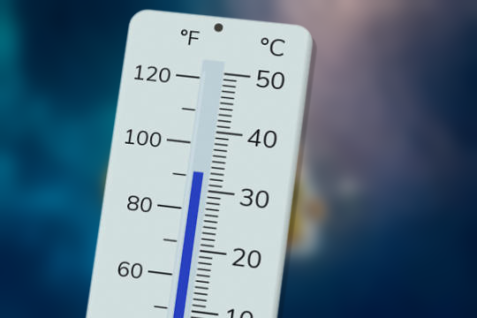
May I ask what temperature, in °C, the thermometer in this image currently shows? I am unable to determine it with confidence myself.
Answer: 33 °C
